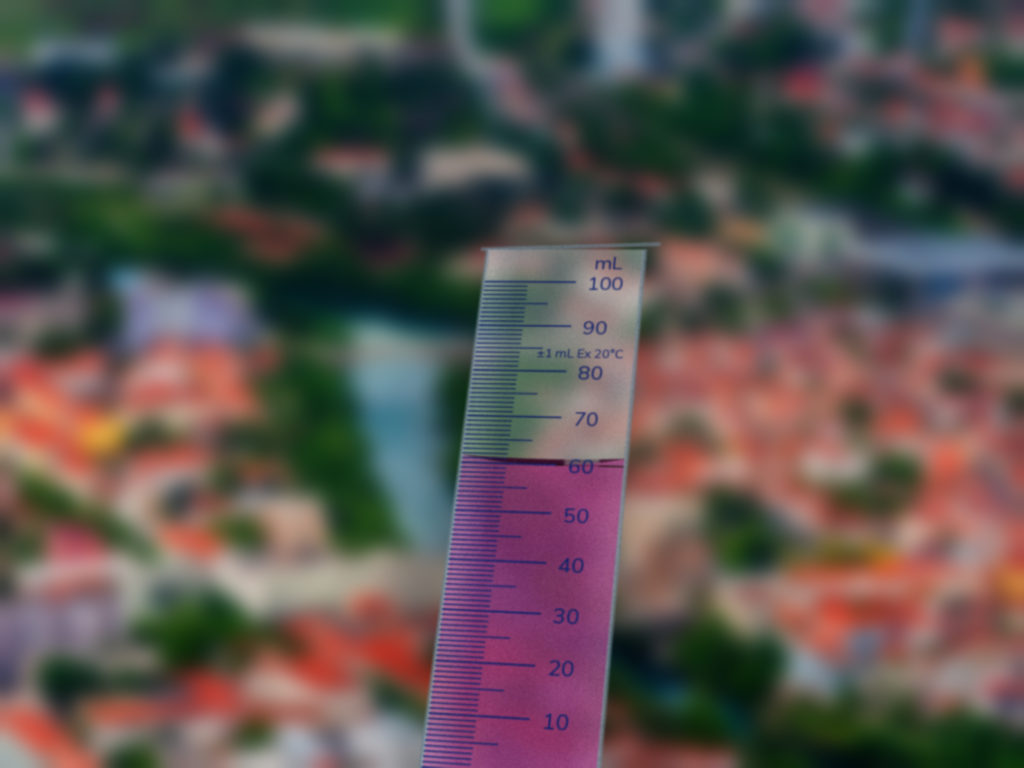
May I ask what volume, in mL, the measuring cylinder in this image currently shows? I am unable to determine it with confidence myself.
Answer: 60 mL
